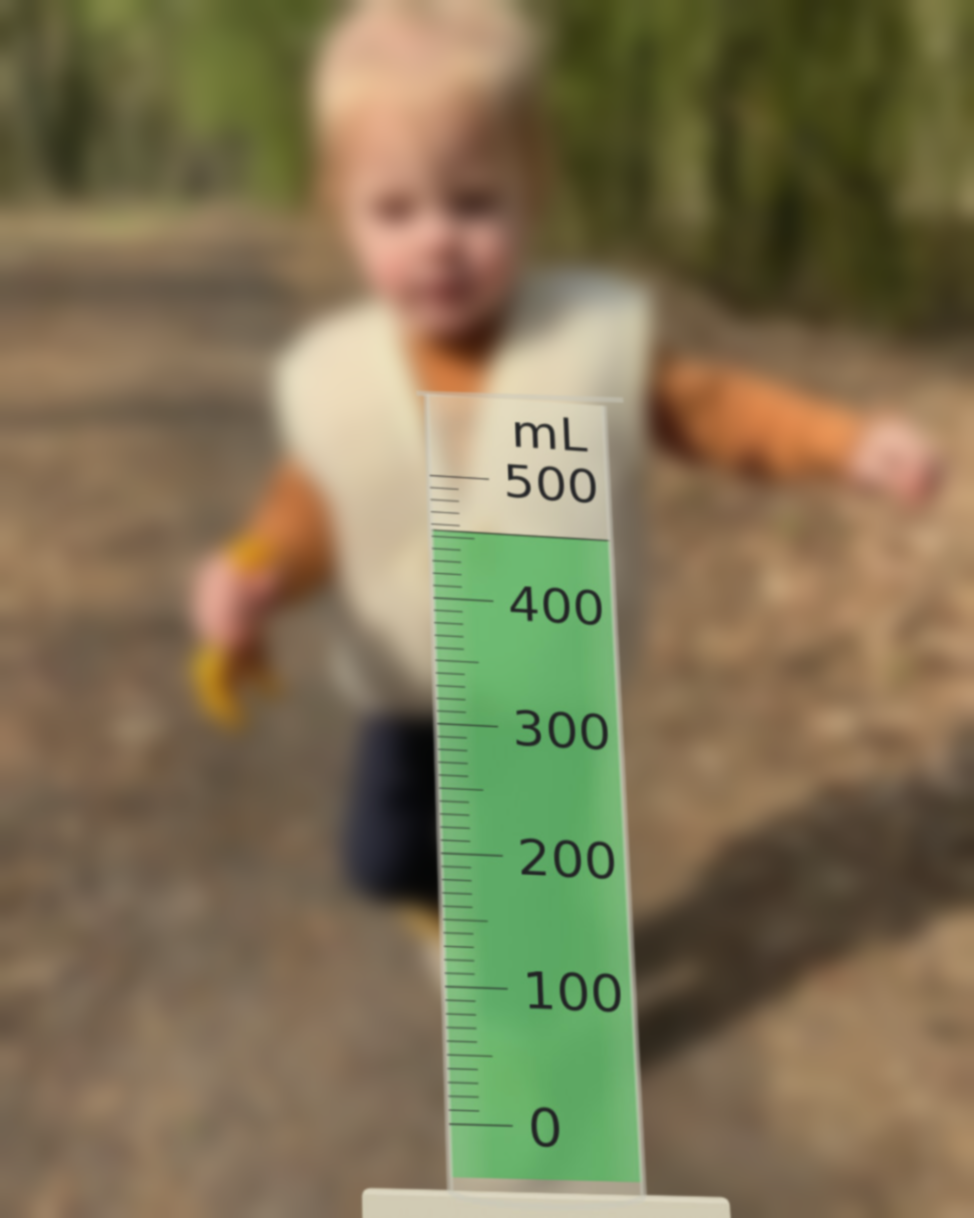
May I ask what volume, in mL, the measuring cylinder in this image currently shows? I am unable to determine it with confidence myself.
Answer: 455 mL
